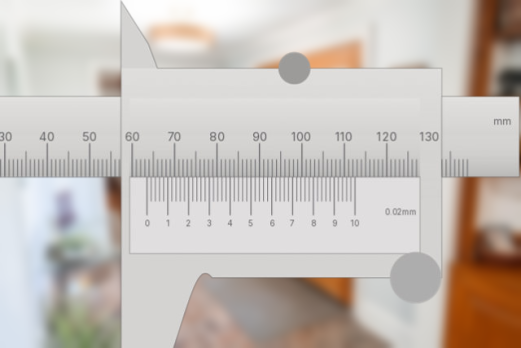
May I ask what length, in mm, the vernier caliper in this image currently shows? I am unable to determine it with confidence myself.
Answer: 63.5 mm
